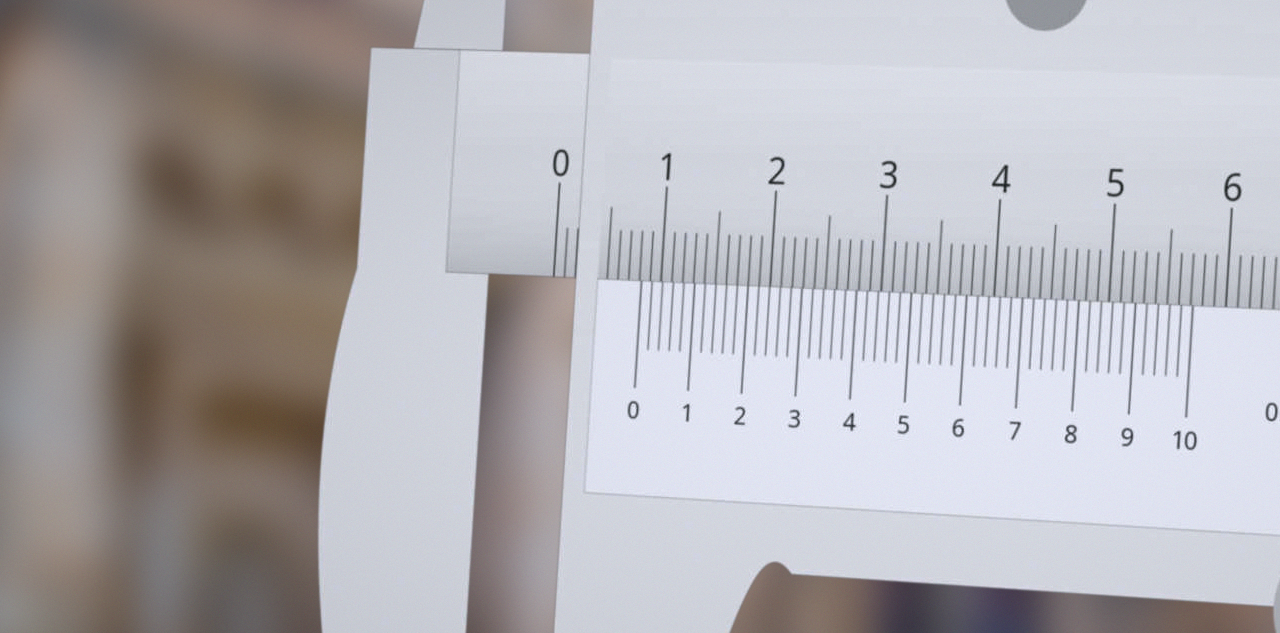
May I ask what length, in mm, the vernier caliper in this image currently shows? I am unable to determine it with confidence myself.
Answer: 8.2 mm
